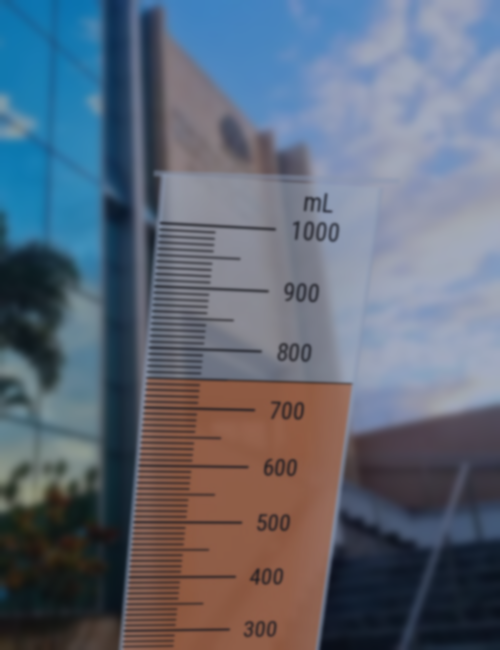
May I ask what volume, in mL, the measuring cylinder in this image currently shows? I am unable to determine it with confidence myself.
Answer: 750 mL
